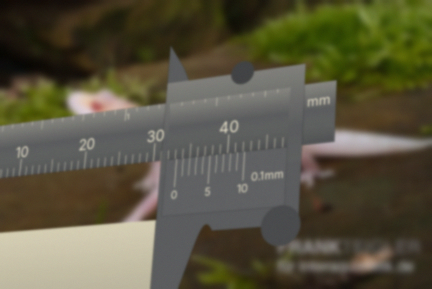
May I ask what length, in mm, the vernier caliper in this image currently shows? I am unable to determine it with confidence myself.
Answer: 33.2 mm
